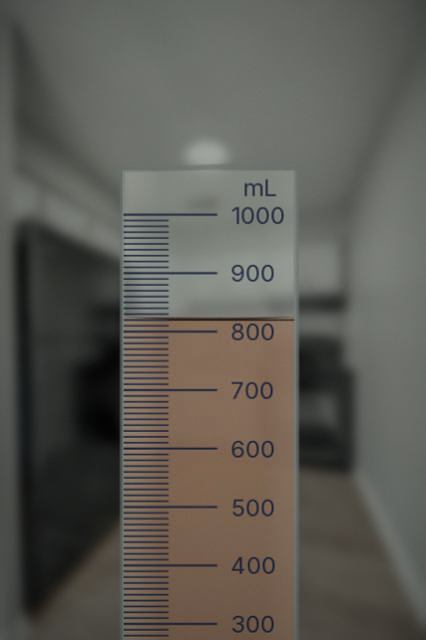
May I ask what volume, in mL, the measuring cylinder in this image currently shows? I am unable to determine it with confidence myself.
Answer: 820 mL
